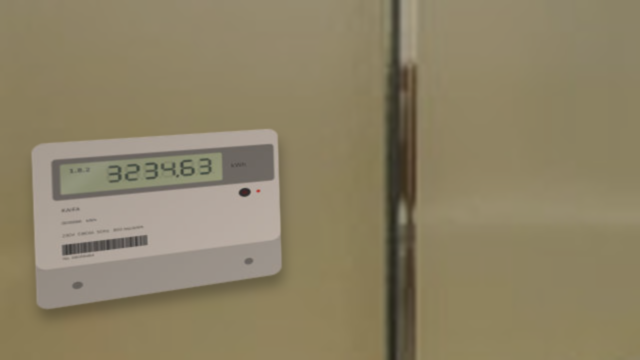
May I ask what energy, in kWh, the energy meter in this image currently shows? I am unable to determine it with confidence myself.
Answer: 3234.63 kWh
